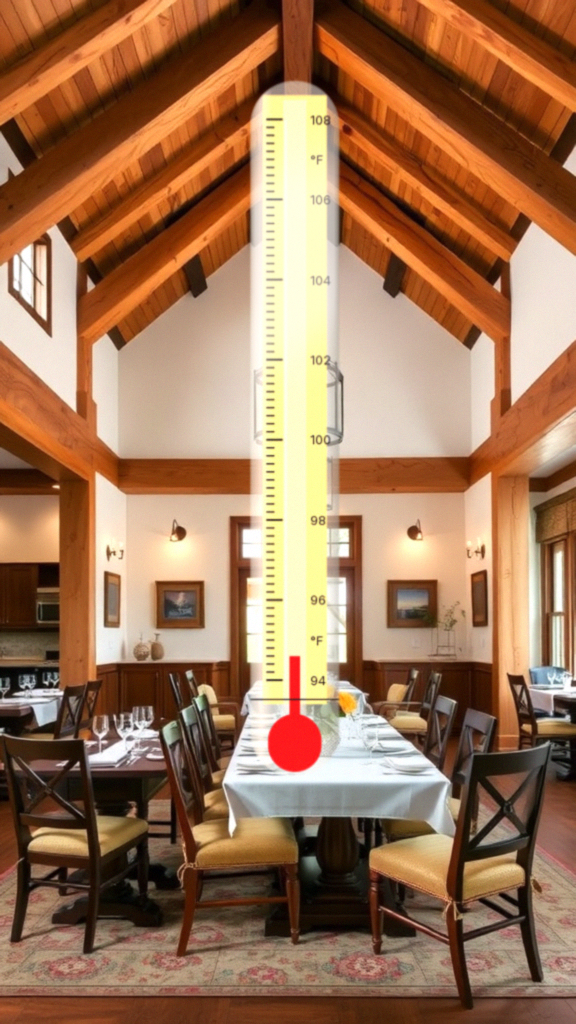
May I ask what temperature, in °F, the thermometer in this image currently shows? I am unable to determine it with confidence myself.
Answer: 94.6 °F
